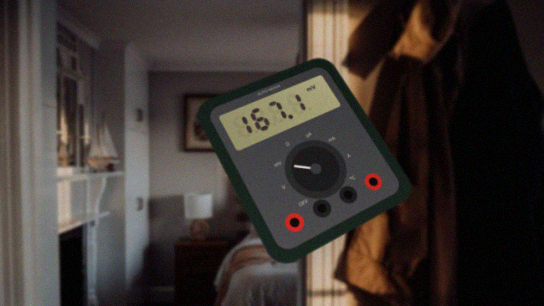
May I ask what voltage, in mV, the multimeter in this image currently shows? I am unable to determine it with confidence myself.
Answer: 167.1 mV
